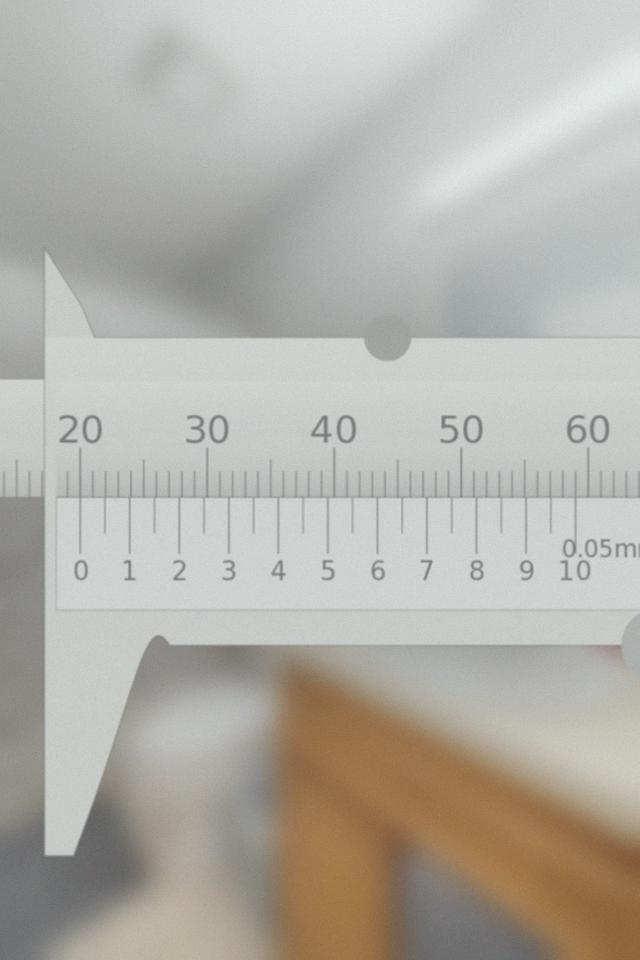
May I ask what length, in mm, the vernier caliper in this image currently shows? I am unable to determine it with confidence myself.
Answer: 20.0 mm
